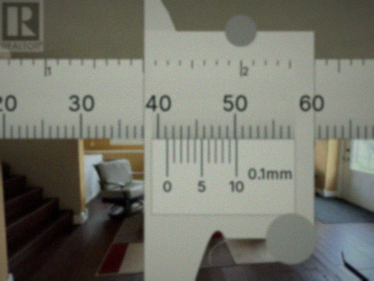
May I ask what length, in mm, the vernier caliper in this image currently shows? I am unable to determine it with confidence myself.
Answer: 41.2 mm
